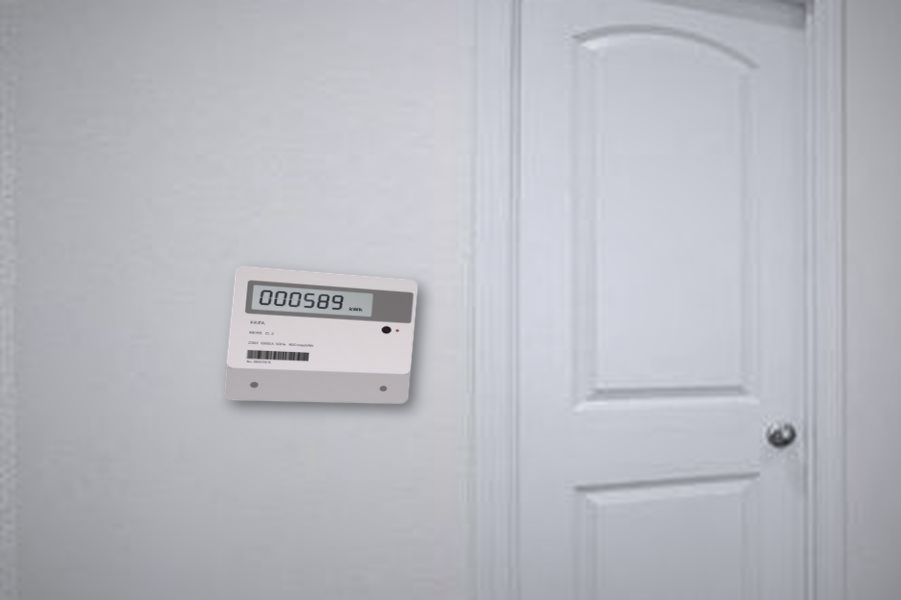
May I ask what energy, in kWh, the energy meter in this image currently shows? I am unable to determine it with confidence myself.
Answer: 589 kWh
